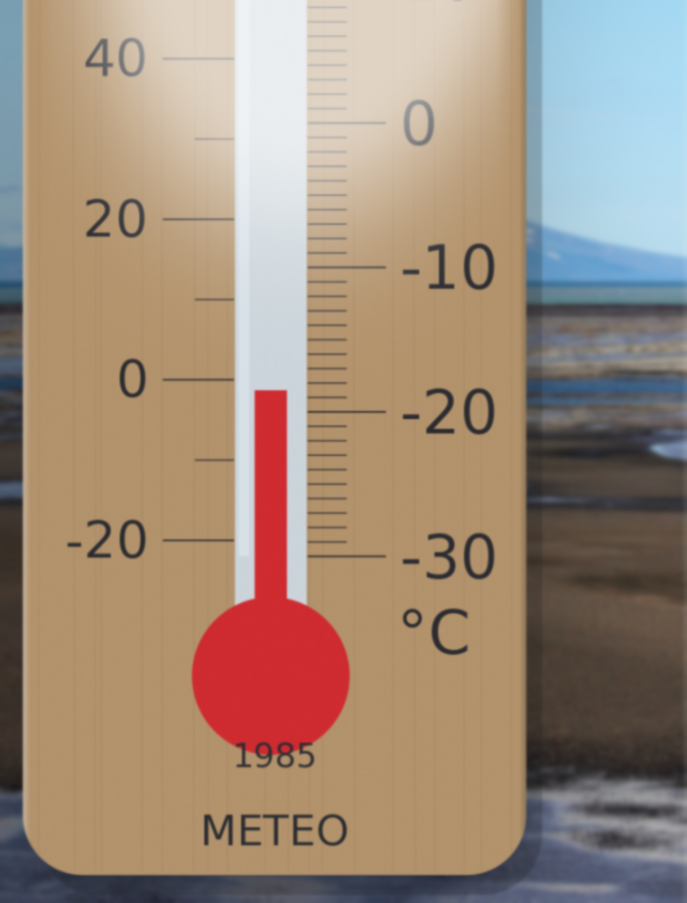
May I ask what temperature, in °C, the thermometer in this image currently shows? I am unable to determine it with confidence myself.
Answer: -18.5 °C
